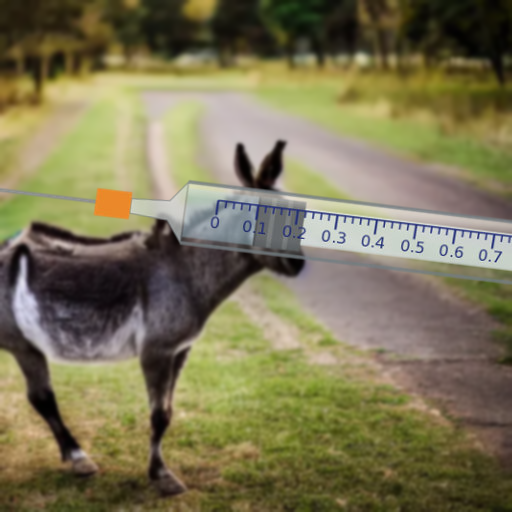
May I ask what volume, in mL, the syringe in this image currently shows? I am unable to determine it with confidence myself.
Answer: 0.1 mL
